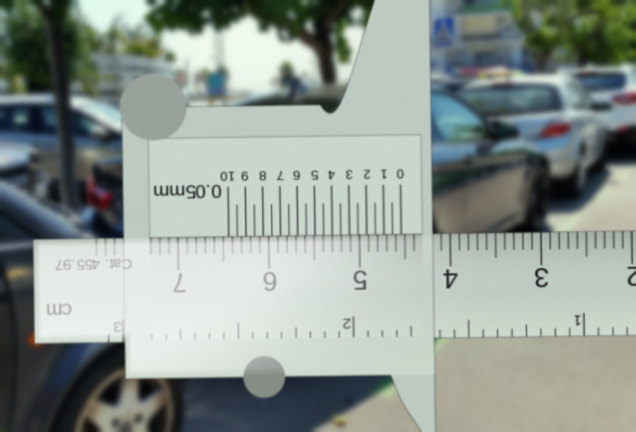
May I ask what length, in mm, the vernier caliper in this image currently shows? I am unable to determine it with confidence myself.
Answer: 45.4 mm
